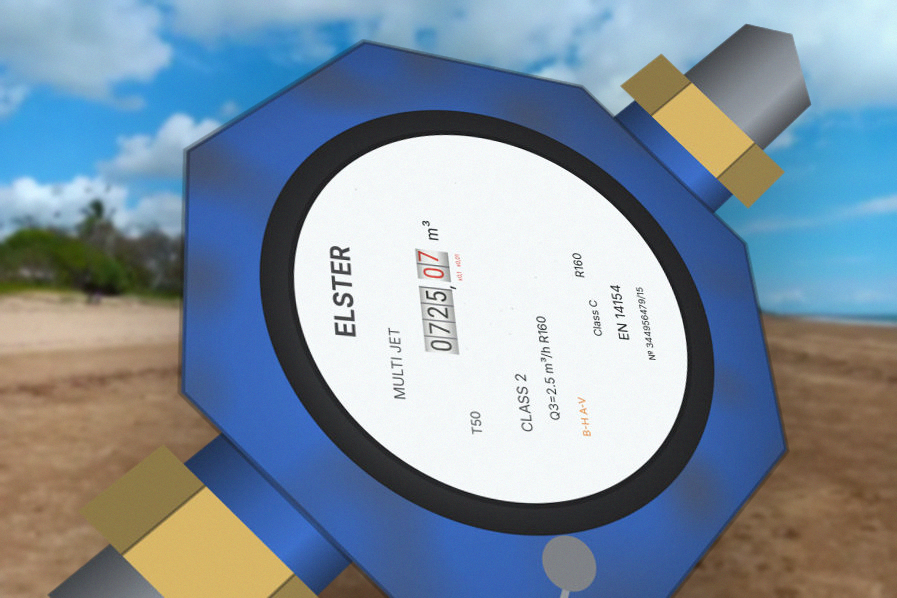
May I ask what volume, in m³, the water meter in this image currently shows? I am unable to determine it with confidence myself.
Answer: 725.07 m³
